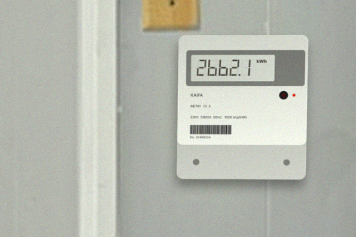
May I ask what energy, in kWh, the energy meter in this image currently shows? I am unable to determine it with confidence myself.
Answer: 2662.1 kWh
